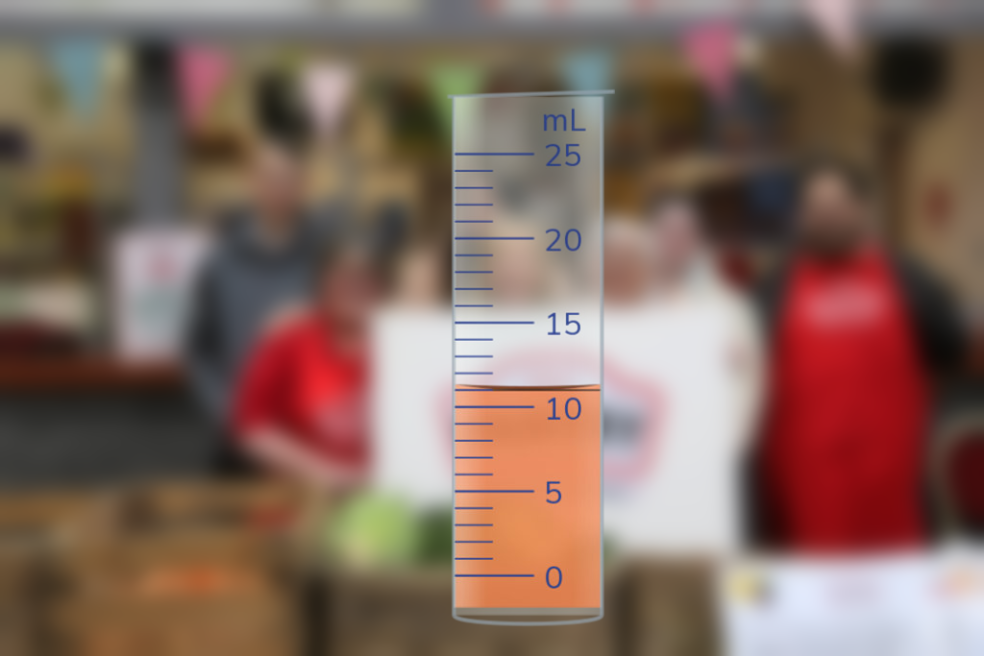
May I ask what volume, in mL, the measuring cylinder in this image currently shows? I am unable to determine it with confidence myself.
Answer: 11 mL
